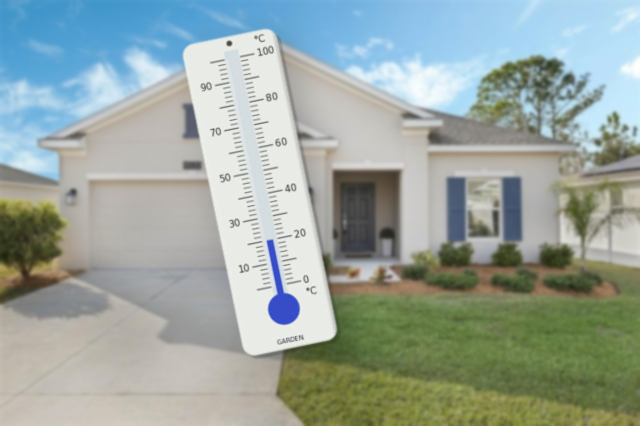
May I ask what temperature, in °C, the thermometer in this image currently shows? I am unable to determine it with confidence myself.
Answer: 20 °C
